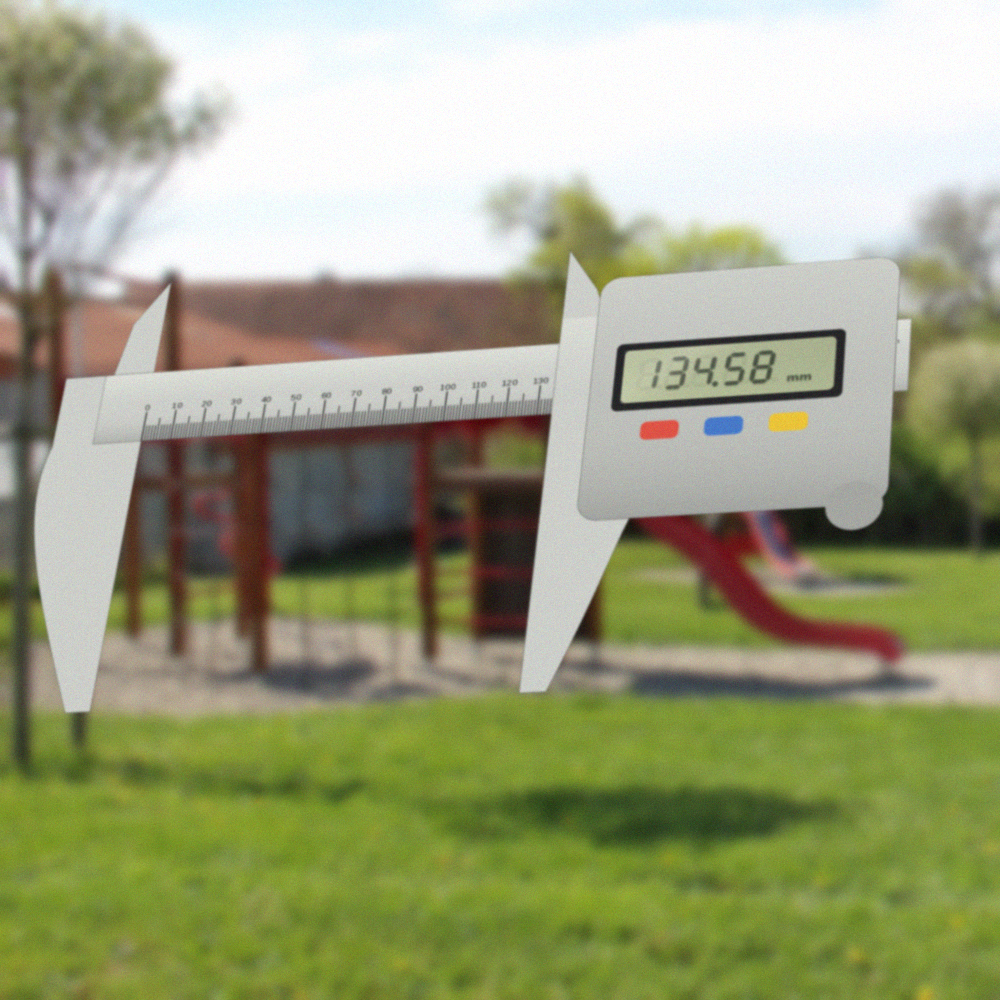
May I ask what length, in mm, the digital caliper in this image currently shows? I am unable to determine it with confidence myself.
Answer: 134.58 mm
